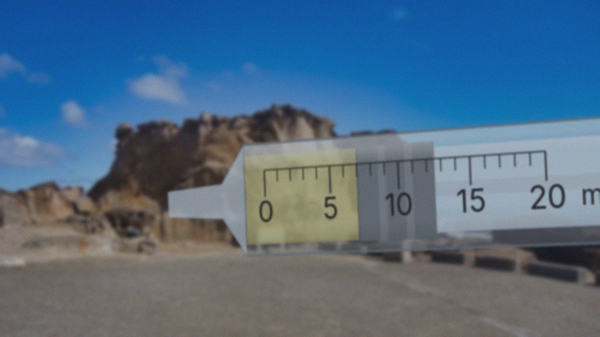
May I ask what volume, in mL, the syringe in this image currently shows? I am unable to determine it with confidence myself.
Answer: 7 mL
